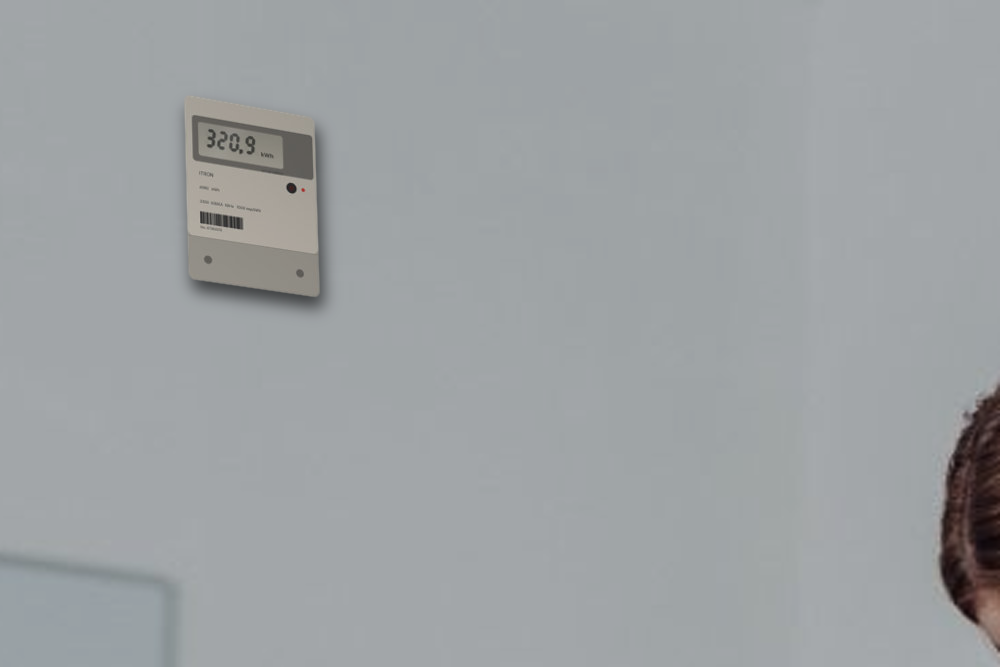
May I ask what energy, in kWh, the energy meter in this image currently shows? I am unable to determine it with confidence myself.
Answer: 320.9 kWh
